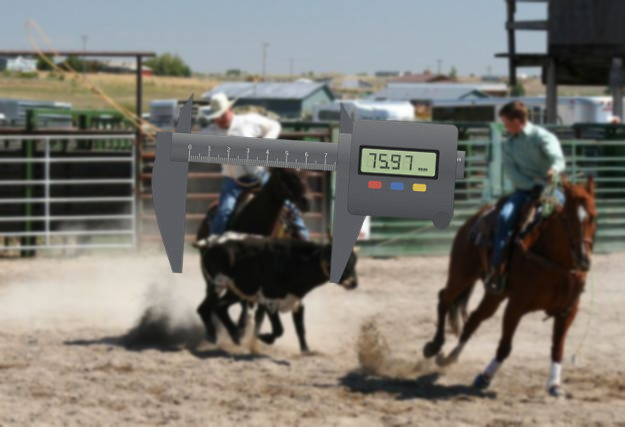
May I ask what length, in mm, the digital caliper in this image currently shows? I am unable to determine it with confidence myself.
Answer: 75.97 mm
